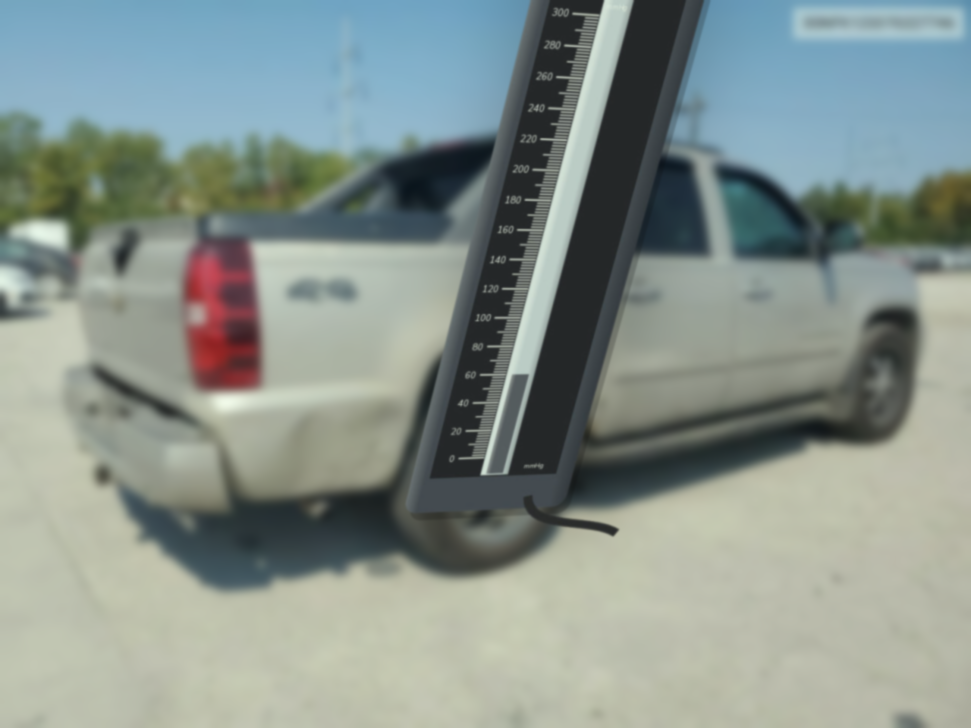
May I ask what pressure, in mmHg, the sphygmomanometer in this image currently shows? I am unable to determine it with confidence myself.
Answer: 60 mmHg
